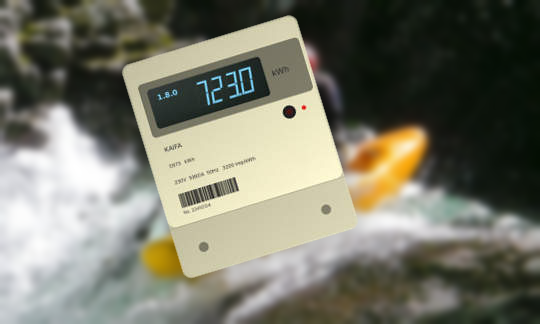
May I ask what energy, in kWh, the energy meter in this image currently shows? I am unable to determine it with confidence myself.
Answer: 723.0 kWh
